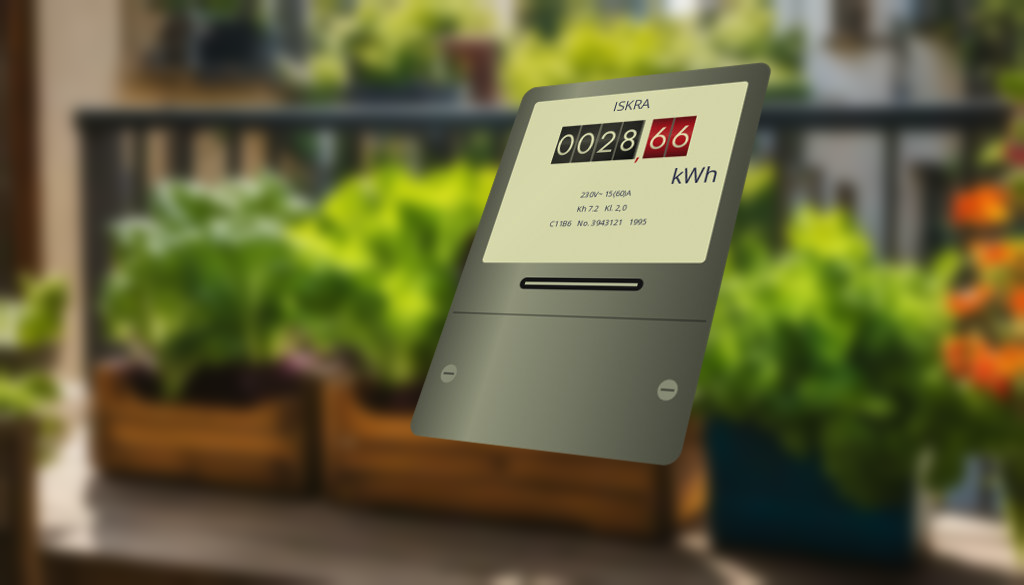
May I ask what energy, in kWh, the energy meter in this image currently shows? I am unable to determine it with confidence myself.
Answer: 28.66 kWh
